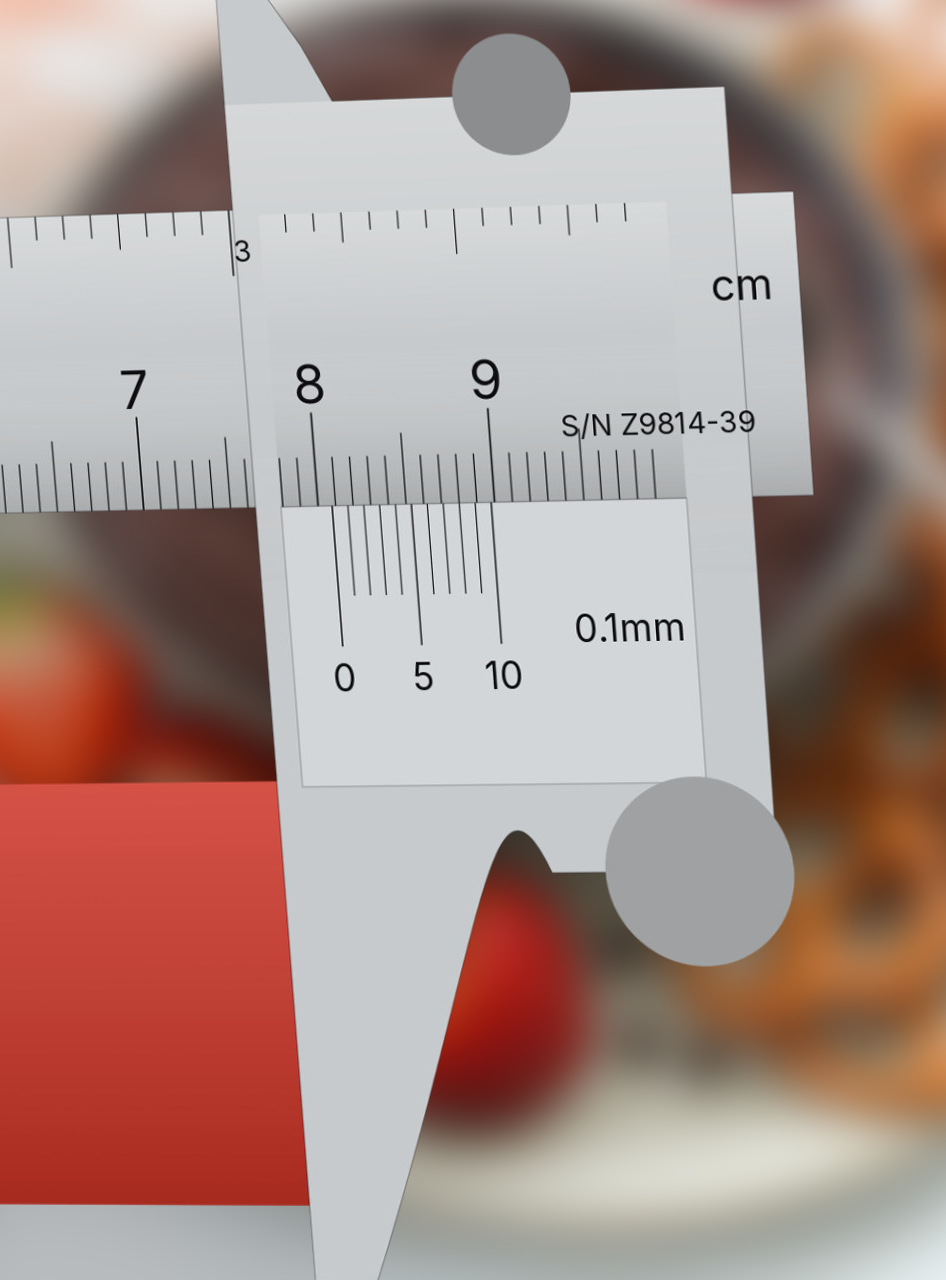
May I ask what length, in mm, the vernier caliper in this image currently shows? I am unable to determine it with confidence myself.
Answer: 80.8 mm
